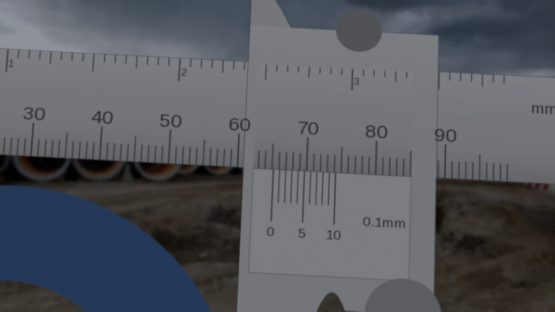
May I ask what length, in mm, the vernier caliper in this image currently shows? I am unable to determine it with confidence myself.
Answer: 65.2 mm
